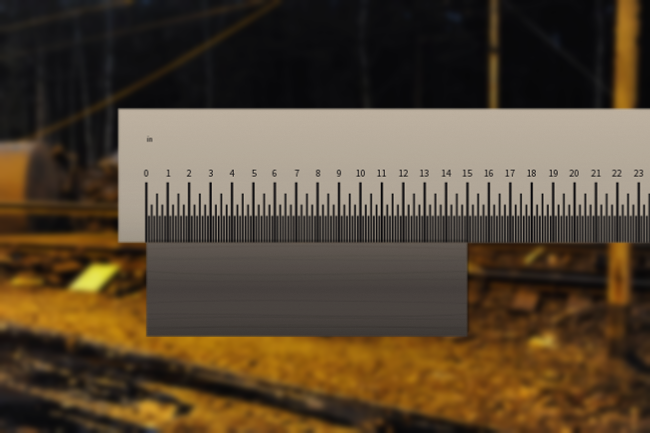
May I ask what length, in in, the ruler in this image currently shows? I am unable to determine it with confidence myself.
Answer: 15 in
